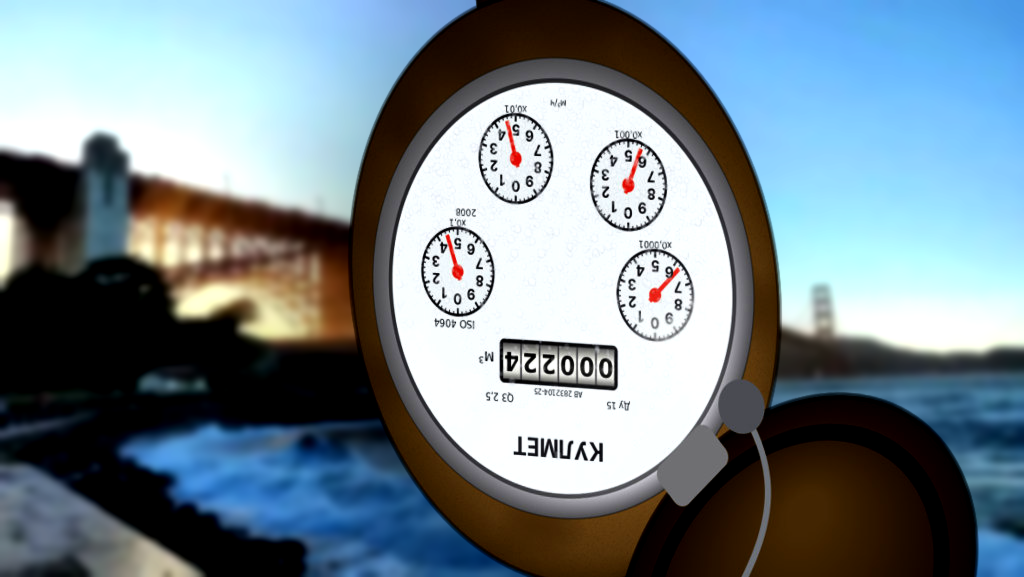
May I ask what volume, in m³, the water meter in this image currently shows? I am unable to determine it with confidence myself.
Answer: 224.4456 m³
